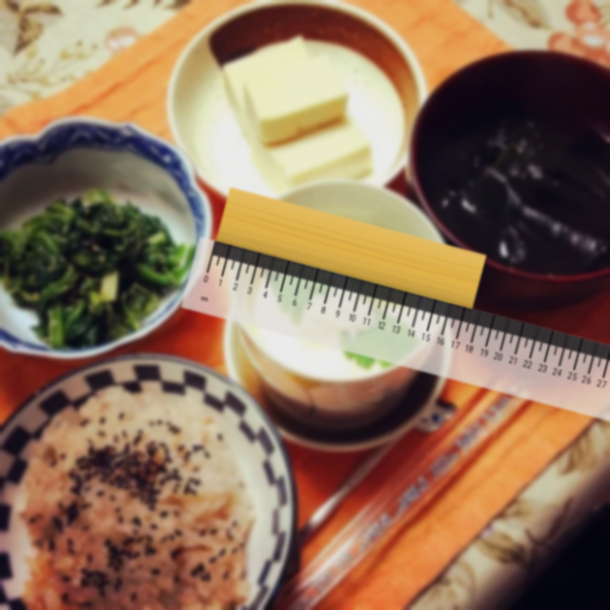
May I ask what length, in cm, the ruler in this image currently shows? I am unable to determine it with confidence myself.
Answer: 17.5 cm
